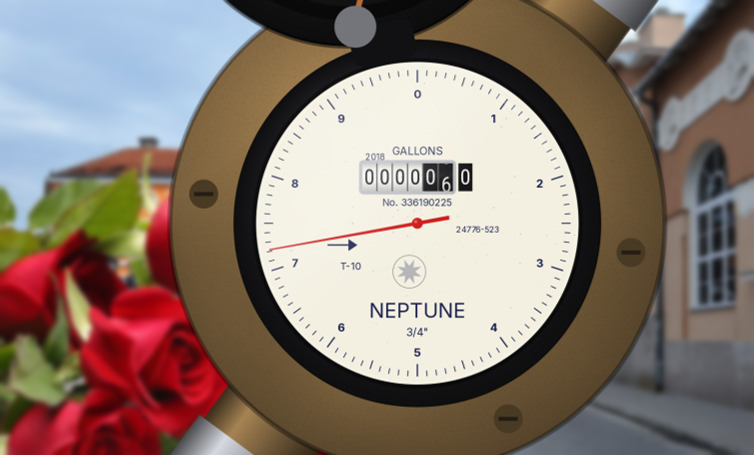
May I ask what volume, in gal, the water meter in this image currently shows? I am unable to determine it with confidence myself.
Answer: 57.2 gal
